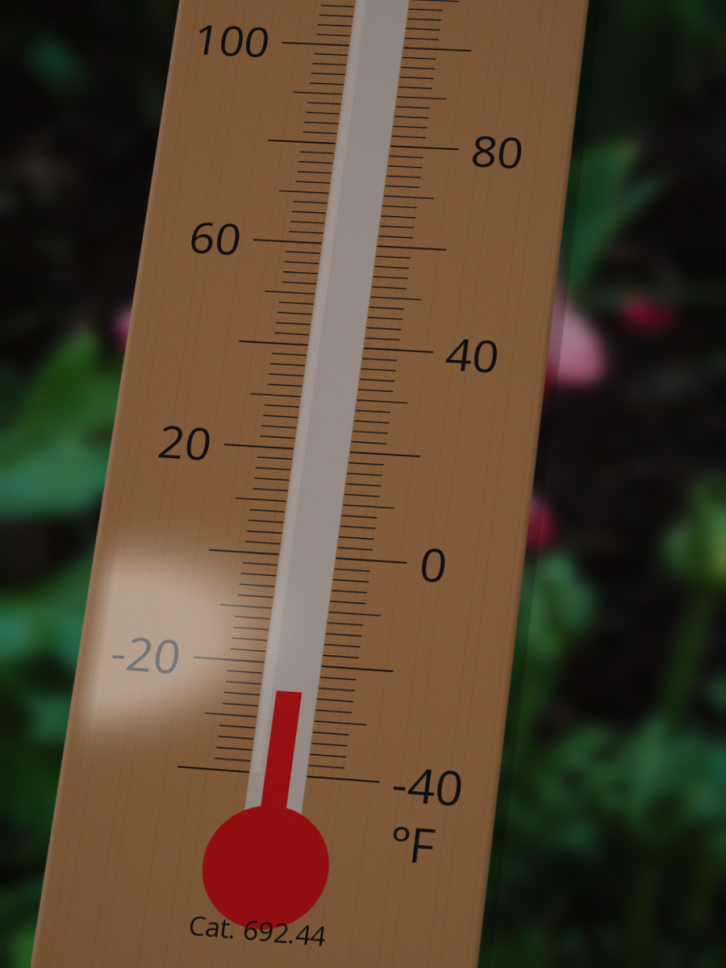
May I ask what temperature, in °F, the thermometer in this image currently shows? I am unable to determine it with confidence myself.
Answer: -25 °F
